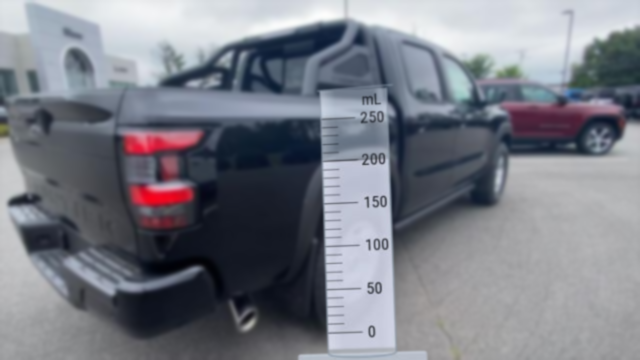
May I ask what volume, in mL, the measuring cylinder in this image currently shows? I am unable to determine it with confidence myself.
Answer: 200 mL
